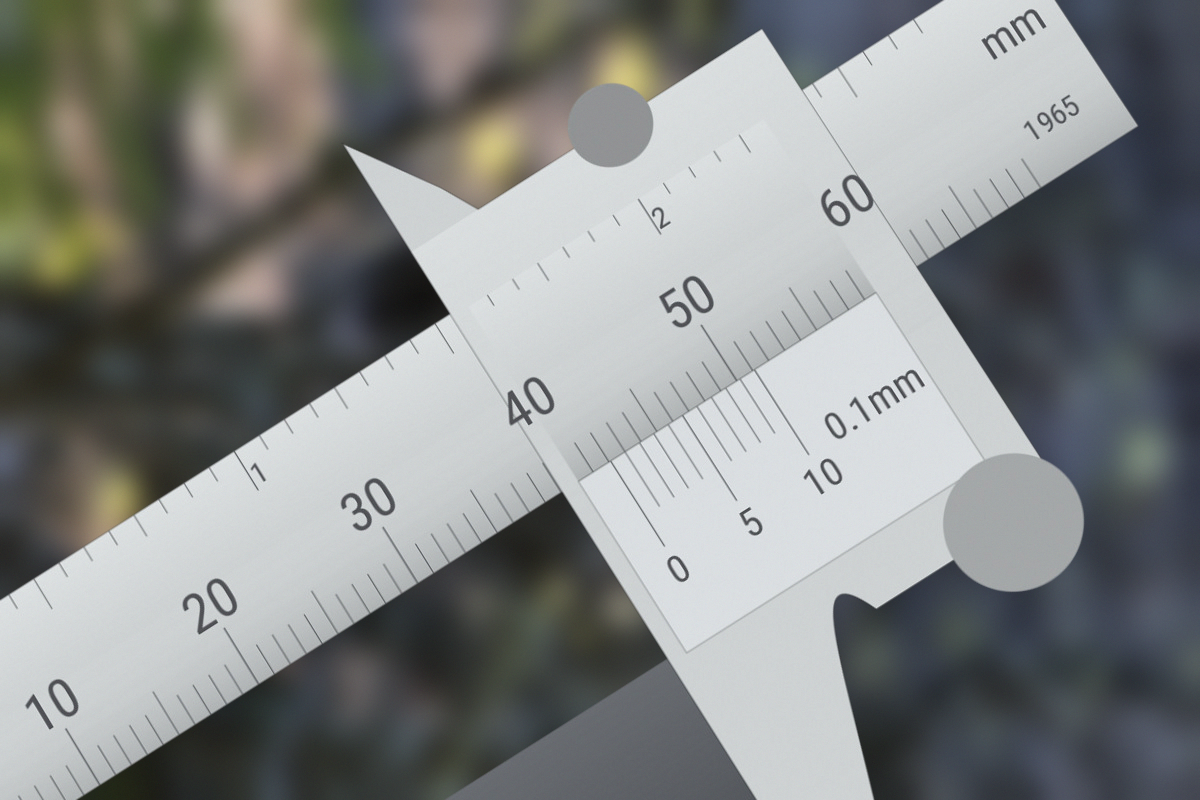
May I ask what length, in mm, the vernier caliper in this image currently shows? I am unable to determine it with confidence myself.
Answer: 42.1 mm
